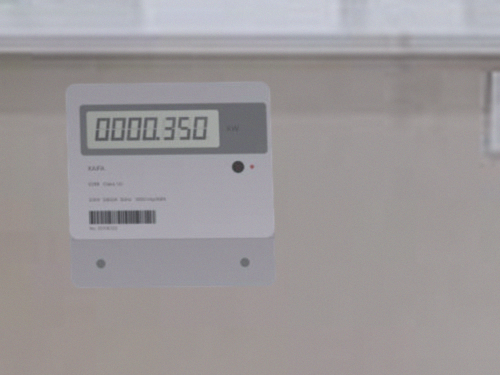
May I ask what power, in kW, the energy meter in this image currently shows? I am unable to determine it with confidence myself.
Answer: 0.350 kW
